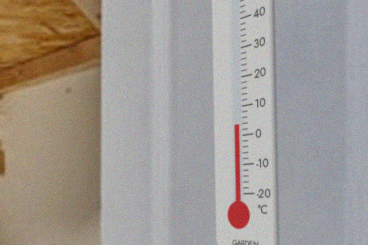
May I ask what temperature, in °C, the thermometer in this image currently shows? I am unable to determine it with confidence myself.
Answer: 4 °C
